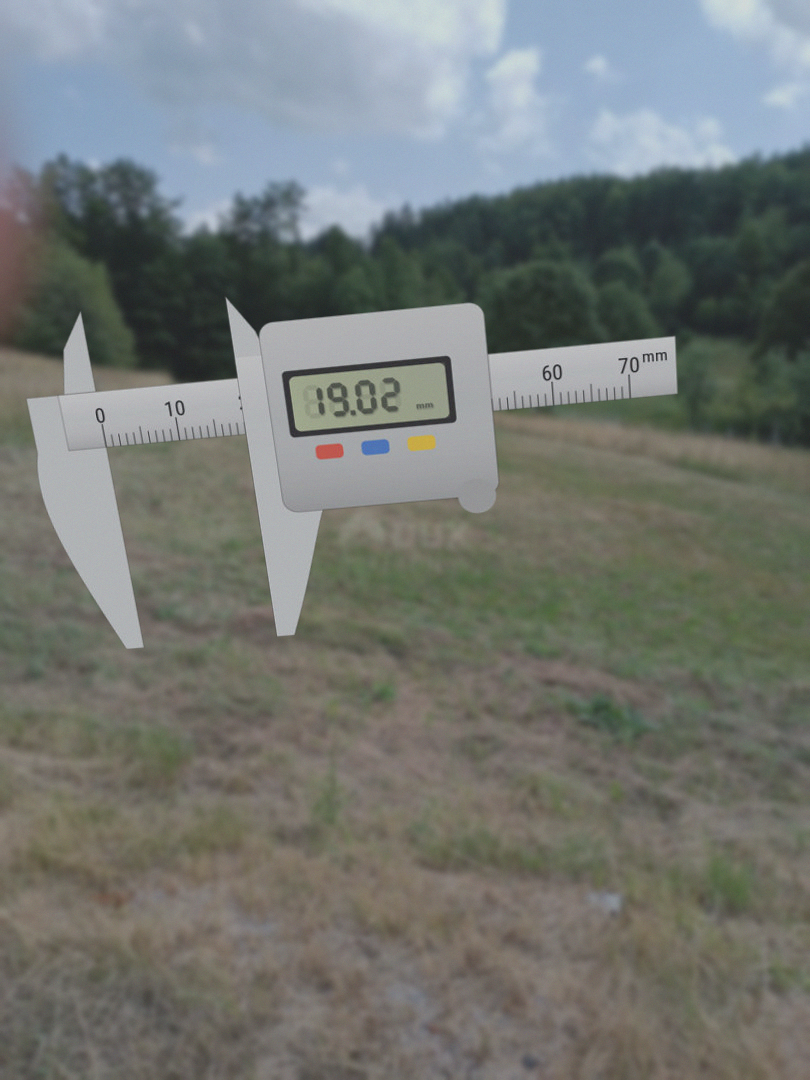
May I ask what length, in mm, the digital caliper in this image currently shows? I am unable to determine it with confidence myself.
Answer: 19.02 mm
